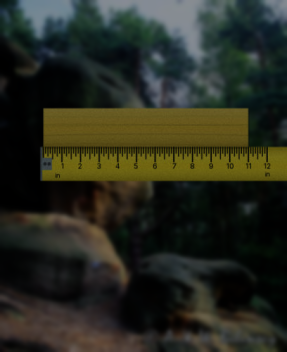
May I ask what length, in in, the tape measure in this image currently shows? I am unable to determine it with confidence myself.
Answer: 11 in
